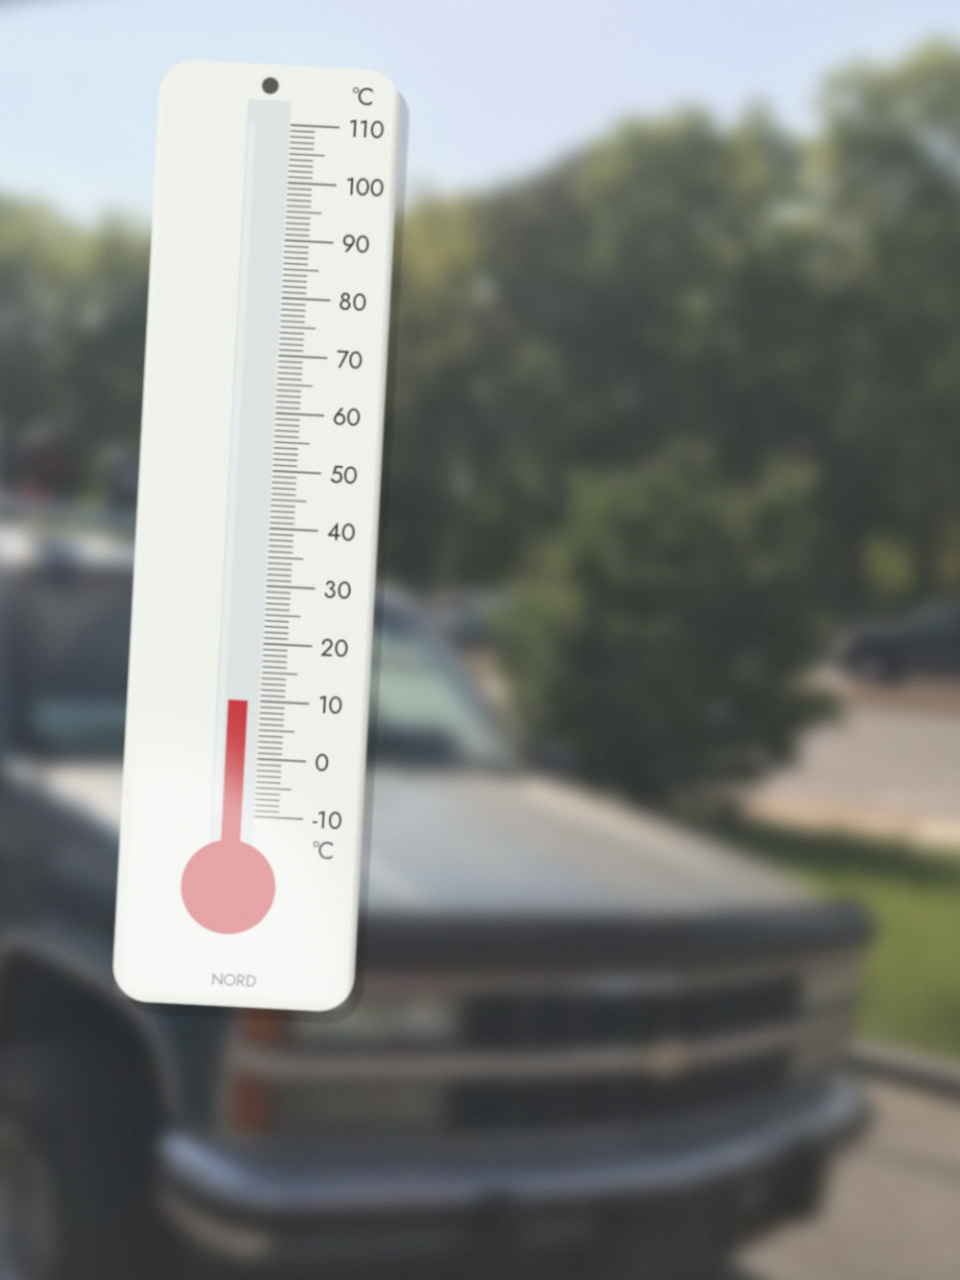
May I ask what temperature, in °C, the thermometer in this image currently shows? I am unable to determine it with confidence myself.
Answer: 10 °C
